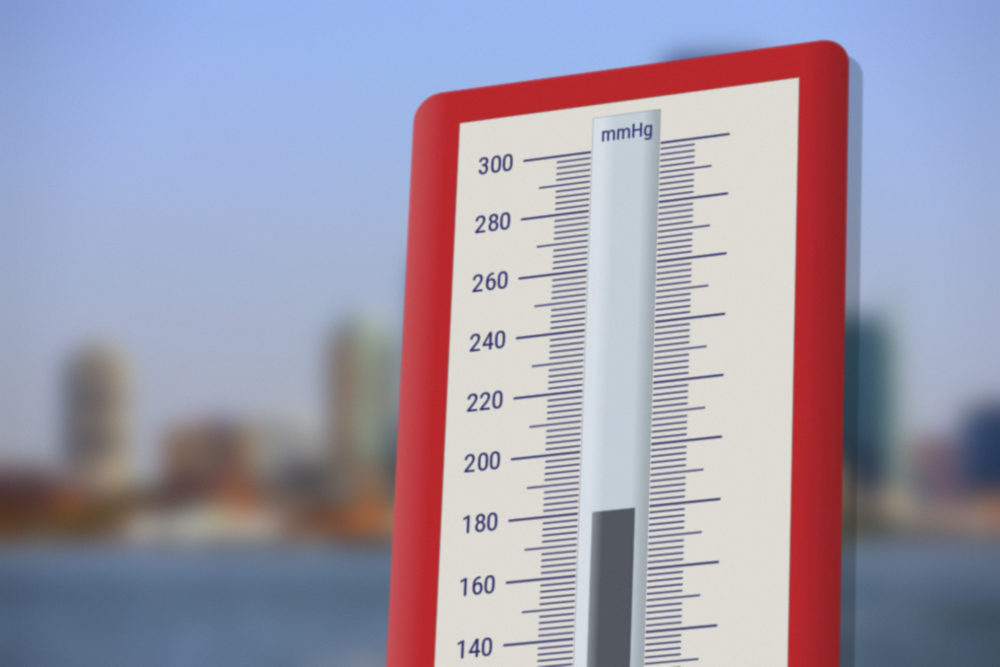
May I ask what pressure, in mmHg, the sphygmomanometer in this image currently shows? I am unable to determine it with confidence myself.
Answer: 180 mmHg
